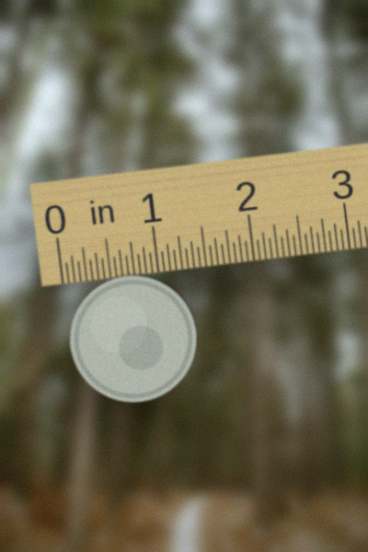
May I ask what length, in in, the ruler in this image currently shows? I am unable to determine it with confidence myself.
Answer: 1.3125 in
